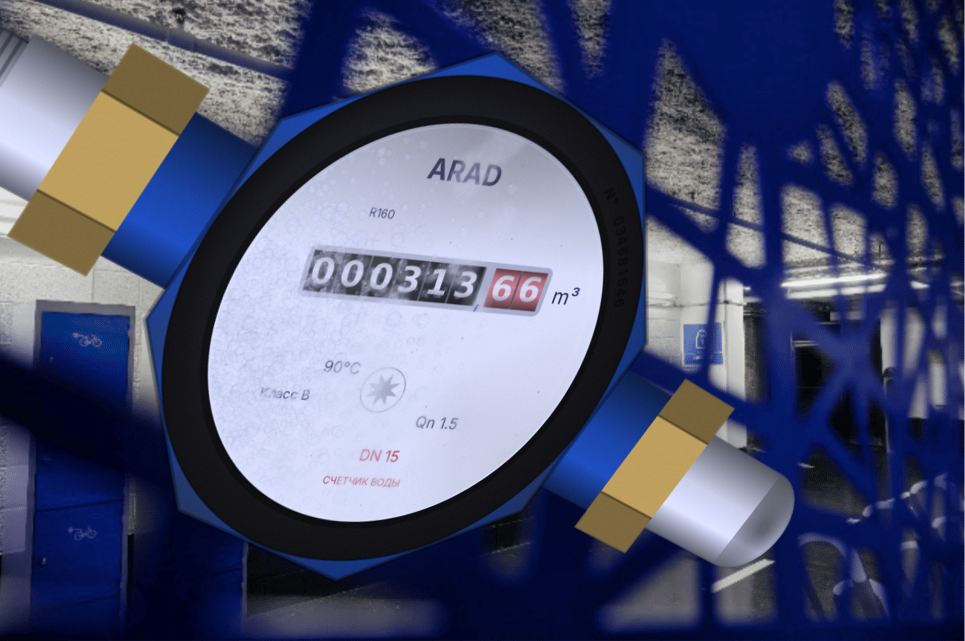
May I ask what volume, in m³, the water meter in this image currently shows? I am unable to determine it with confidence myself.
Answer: 313.66 m³
